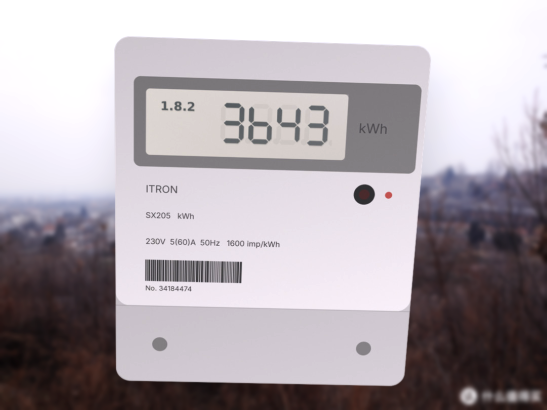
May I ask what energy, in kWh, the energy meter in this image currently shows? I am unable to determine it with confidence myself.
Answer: 3643 kWh
